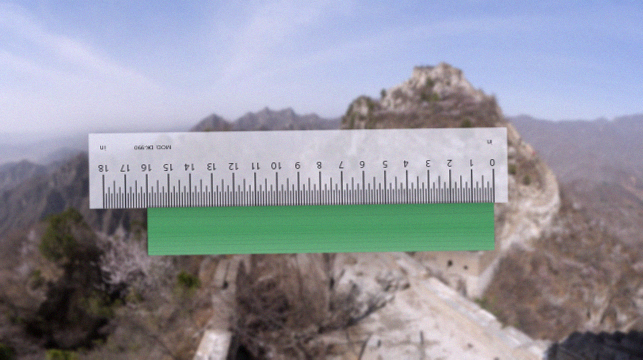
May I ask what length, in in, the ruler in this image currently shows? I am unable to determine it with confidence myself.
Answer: 16 in
